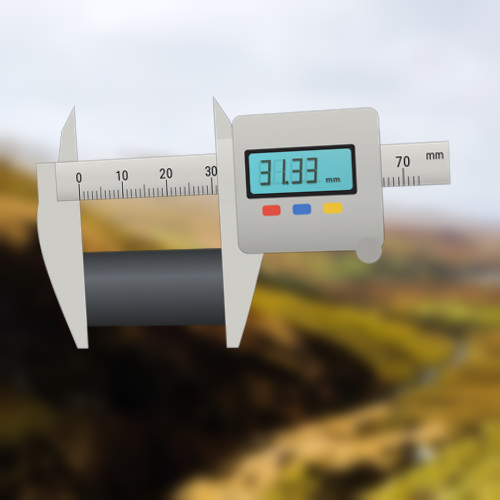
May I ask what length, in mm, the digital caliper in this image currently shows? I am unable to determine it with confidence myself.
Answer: 31.33 mm
